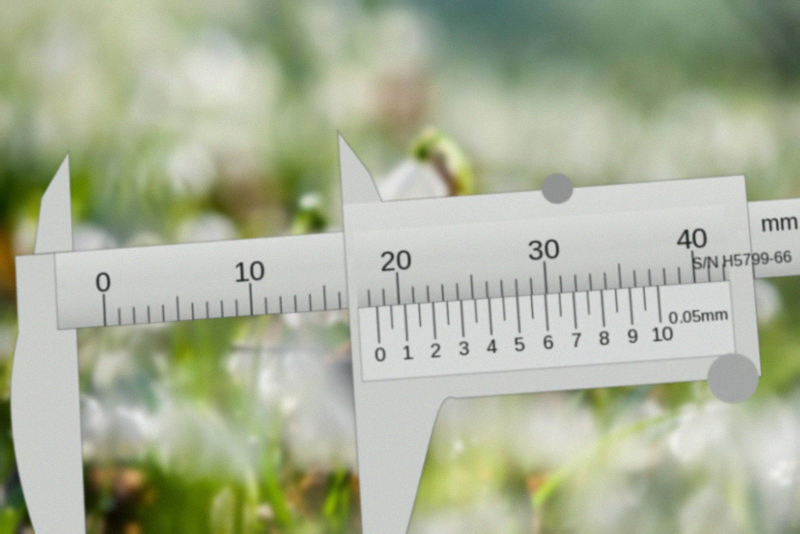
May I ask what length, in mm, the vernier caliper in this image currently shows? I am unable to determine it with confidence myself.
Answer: 18.5 mm
